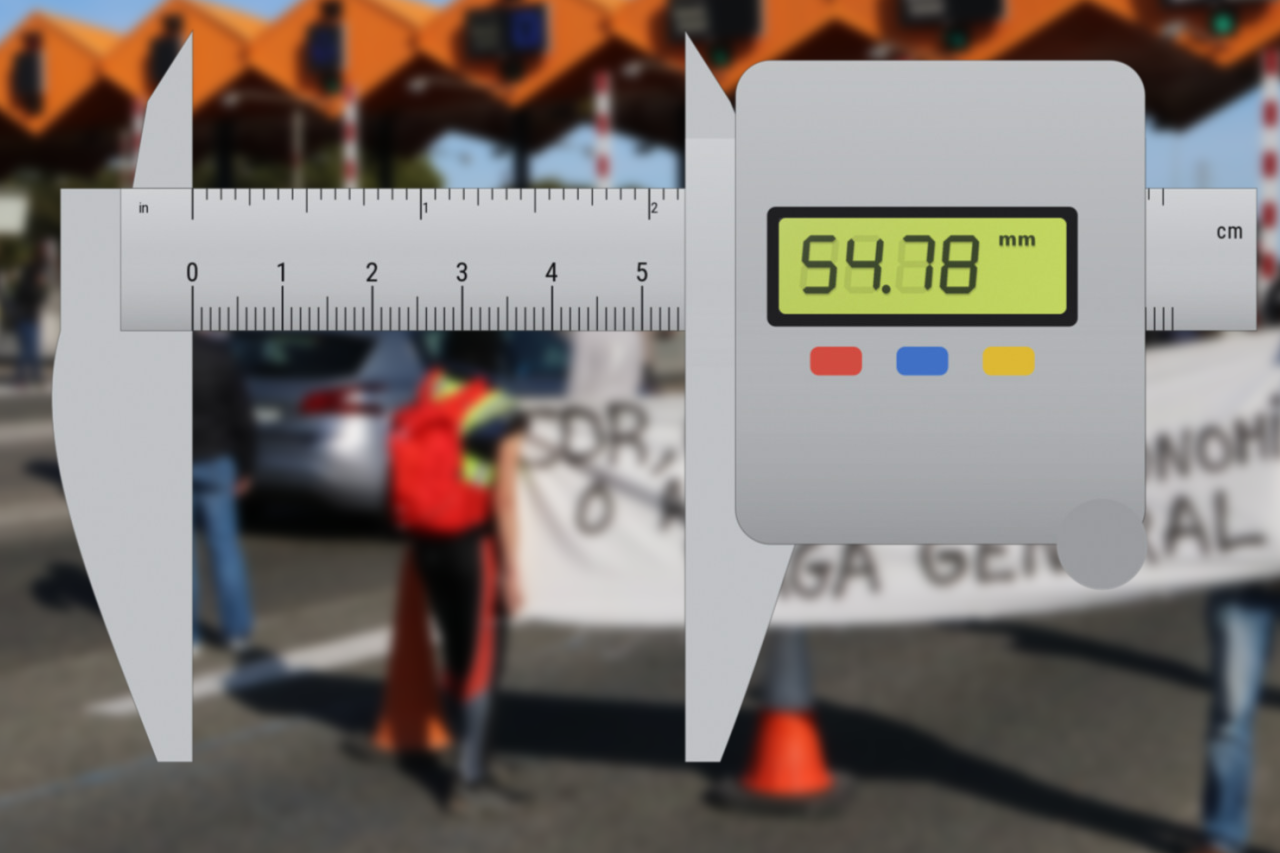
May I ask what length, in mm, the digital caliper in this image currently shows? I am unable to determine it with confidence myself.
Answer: 54.78 mm
